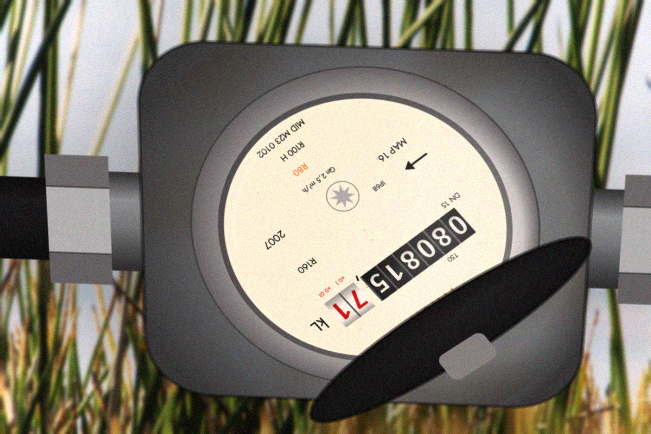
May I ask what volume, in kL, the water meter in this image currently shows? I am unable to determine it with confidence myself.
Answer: 80815.71 kL
